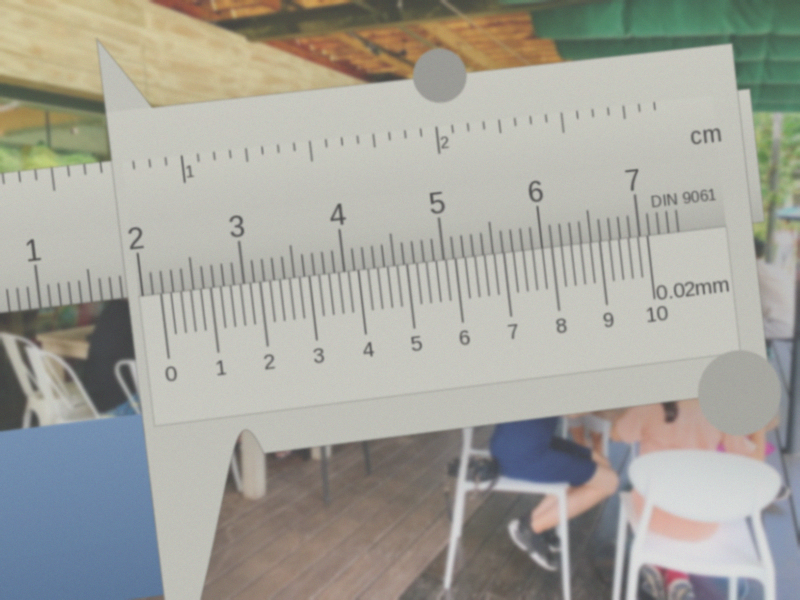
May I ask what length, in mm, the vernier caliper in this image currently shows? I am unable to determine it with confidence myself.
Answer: 21.8 mm
